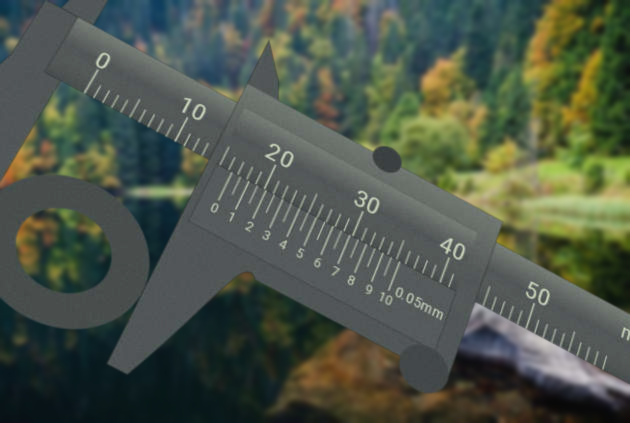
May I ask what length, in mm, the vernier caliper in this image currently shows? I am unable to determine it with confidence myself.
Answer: 16.4 mm
